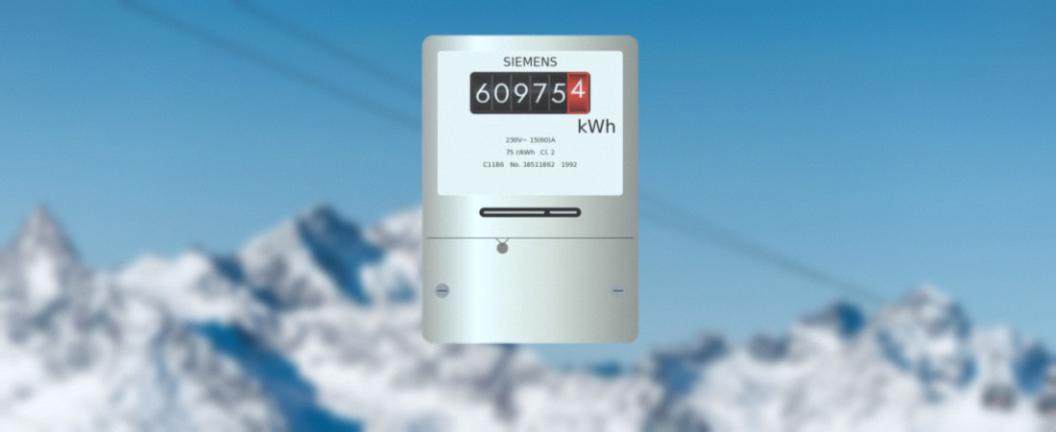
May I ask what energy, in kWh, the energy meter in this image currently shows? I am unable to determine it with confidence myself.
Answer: 60975.4 kWh
